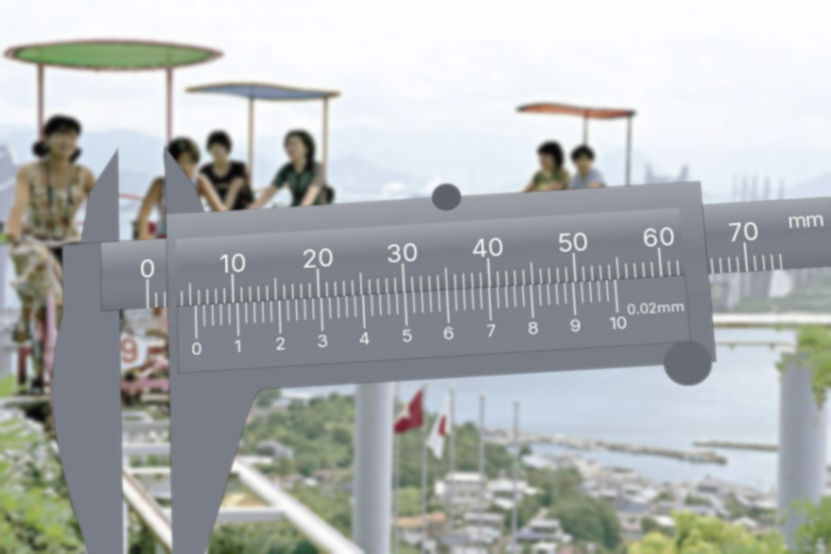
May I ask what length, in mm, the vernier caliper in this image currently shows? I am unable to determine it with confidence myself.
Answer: 5.6 mm
